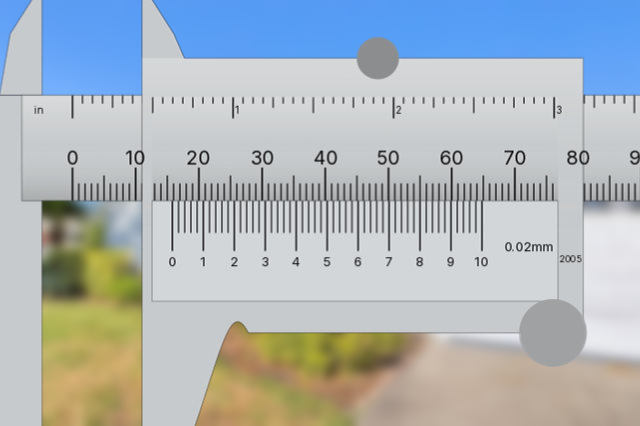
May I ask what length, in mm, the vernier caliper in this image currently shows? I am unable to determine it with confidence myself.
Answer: 15.8 mm
